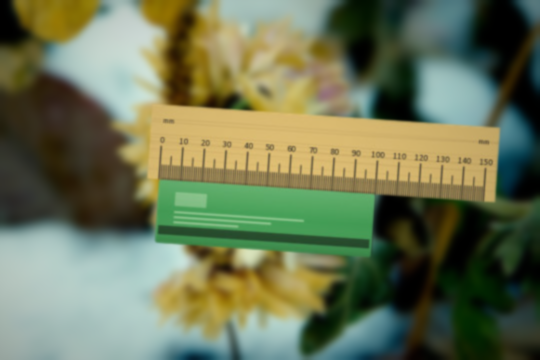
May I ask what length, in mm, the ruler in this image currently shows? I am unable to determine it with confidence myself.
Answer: 100 mm
